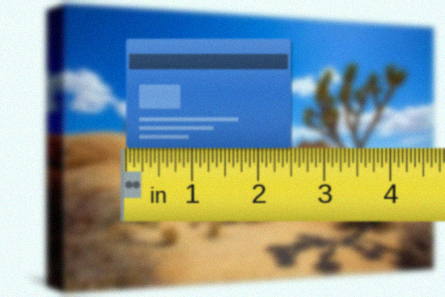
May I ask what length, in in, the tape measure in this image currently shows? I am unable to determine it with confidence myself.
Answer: 2.5 in
